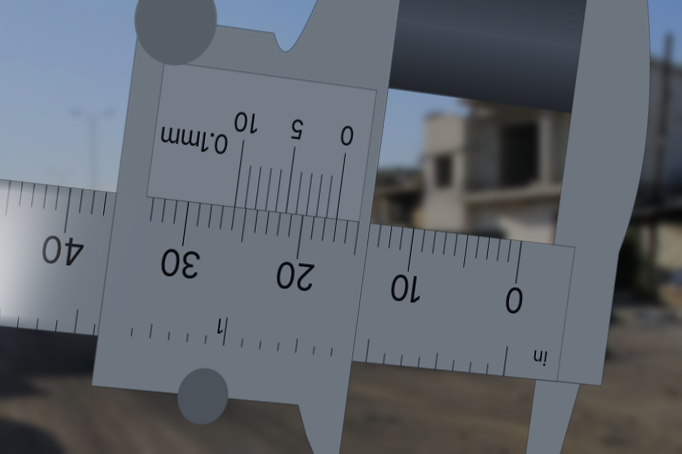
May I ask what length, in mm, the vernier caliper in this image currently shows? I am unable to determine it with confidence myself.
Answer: 17.0 mm
